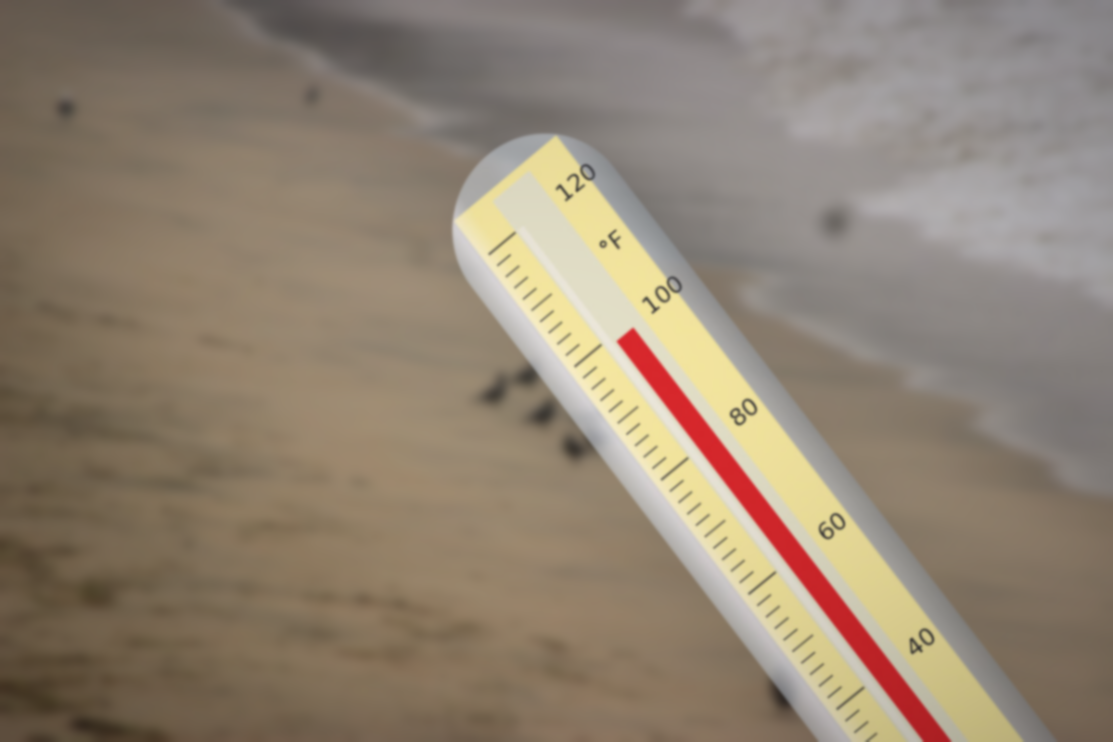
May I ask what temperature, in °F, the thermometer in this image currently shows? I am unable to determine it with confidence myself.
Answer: 99 °F
